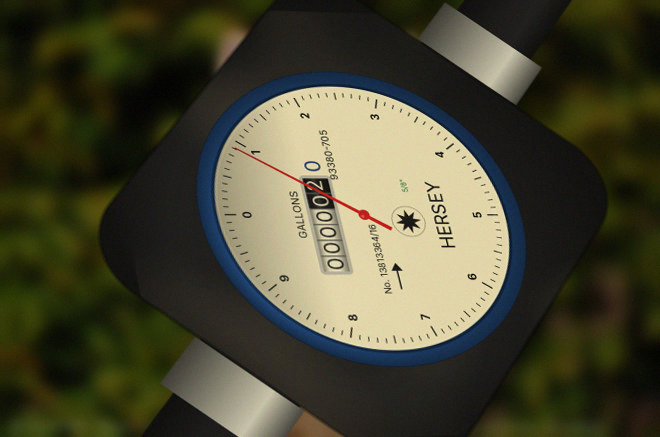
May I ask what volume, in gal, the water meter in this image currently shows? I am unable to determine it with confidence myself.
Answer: 20.9 gal
